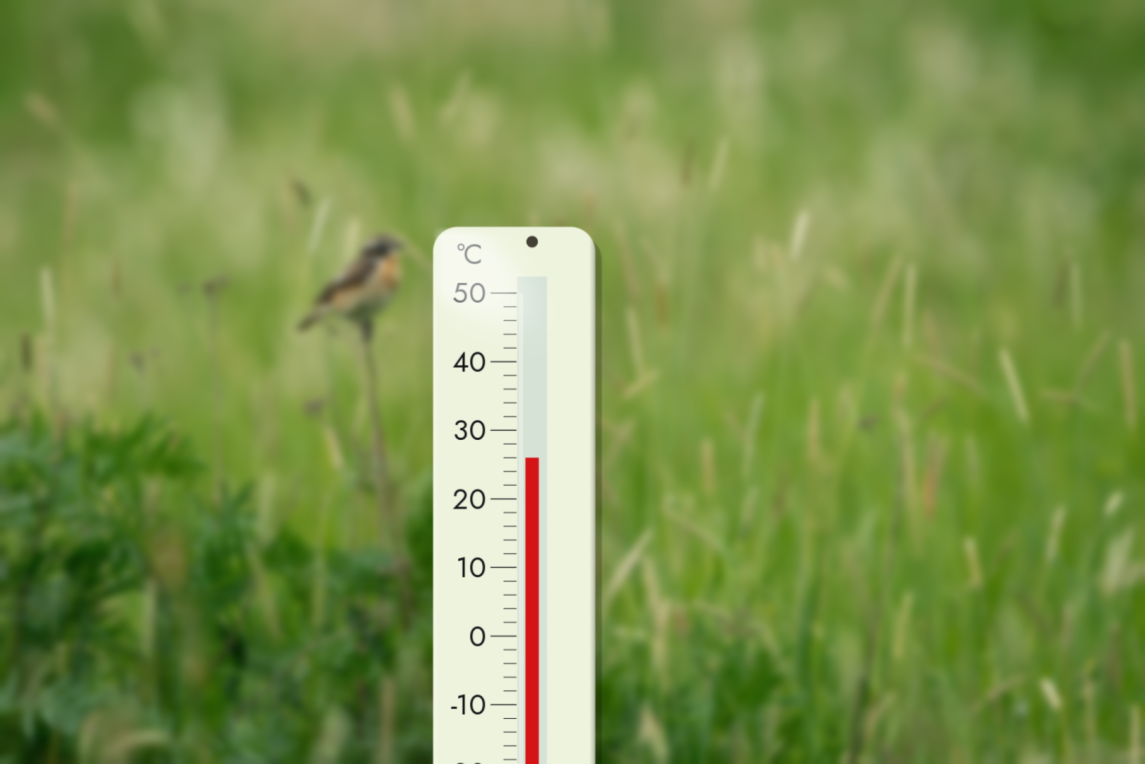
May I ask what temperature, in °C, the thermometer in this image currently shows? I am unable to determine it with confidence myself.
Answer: 26 °C
